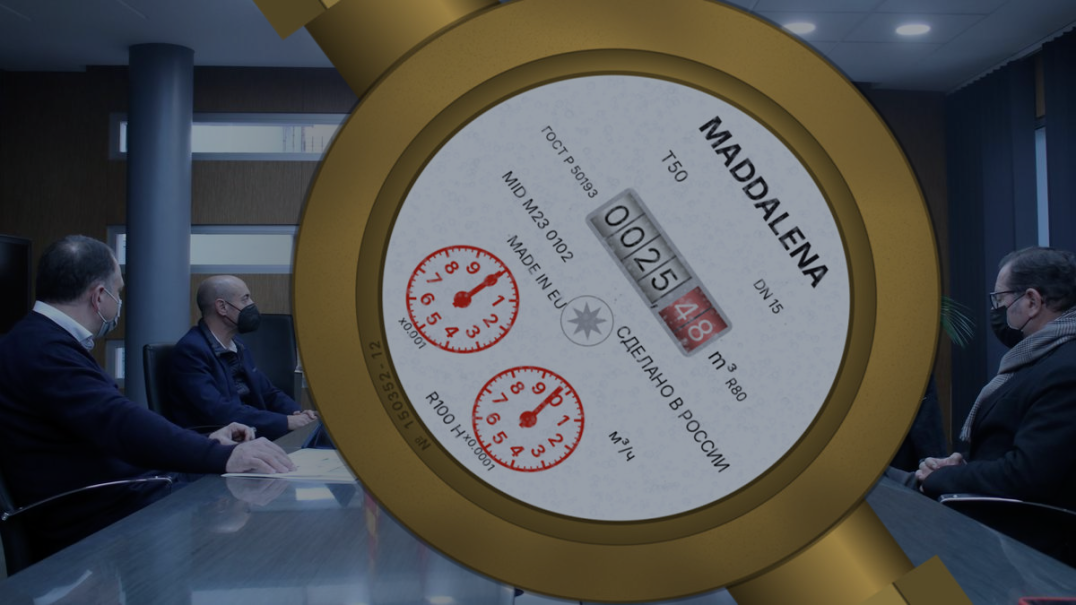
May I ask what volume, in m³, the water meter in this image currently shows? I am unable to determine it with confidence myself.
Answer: 25.4799 m³
